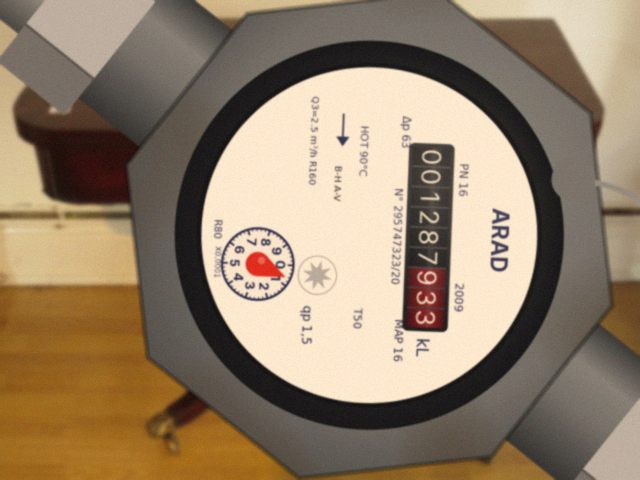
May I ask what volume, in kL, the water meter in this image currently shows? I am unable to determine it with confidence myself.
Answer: 1287.9330 kL
